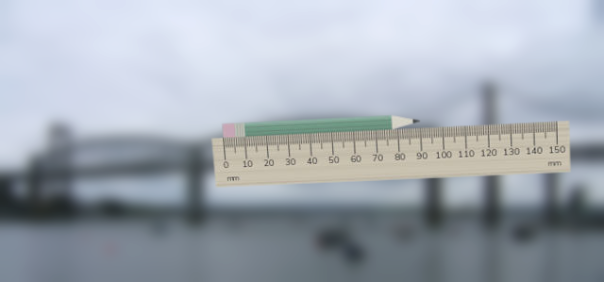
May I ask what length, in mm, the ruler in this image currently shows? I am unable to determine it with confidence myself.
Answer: 90 mm
